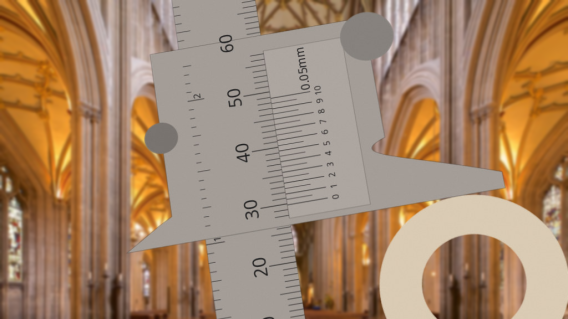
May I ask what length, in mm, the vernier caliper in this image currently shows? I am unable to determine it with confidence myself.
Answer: 29.8 mm
